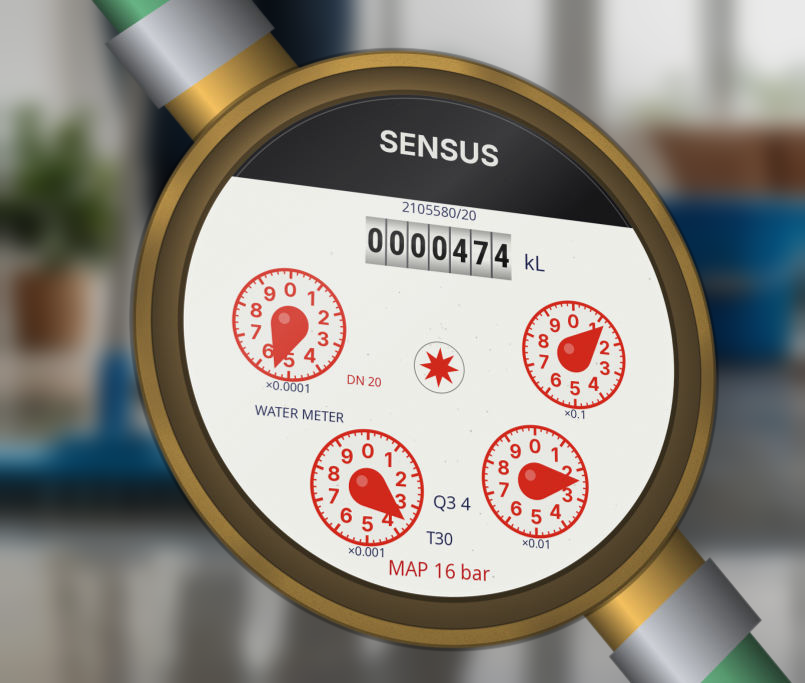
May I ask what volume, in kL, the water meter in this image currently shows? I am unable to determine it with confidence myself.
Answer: 474.1235 kL
